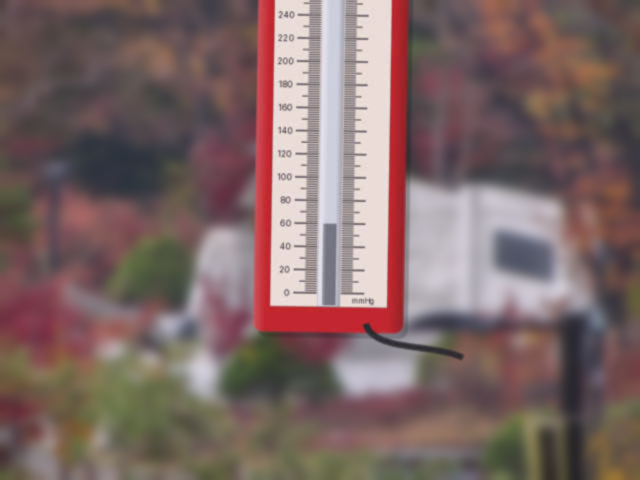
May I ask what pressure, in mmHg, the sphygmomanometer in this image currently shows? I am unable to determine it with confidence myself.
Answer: 60 mmHg
